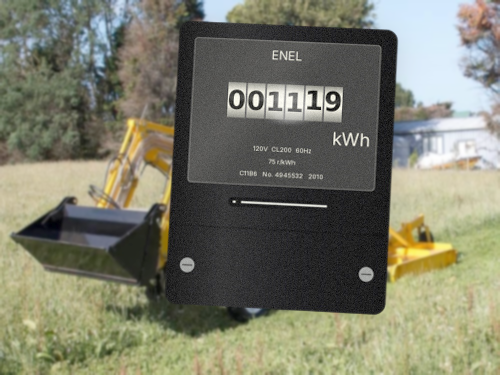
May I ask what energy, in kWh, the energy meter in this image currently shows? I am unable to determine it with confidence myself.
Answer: 1119 kWh
